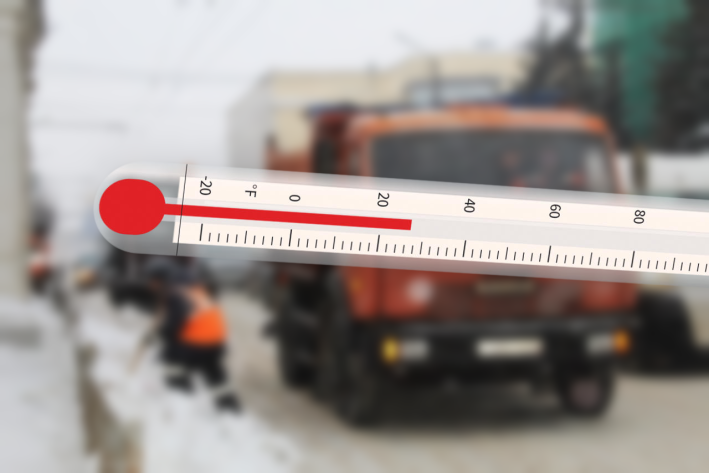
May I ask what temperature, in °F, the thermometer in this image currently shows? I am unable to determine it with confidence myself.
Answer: 27 °F
